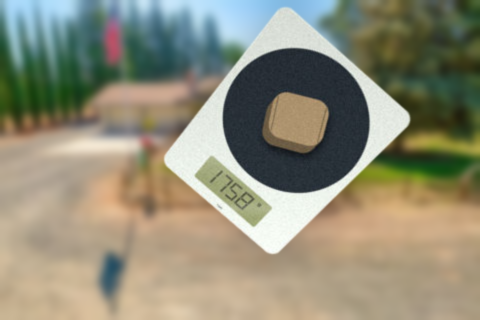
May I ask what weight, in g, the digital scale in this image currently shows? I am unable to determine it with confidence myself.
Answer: 1758 g
